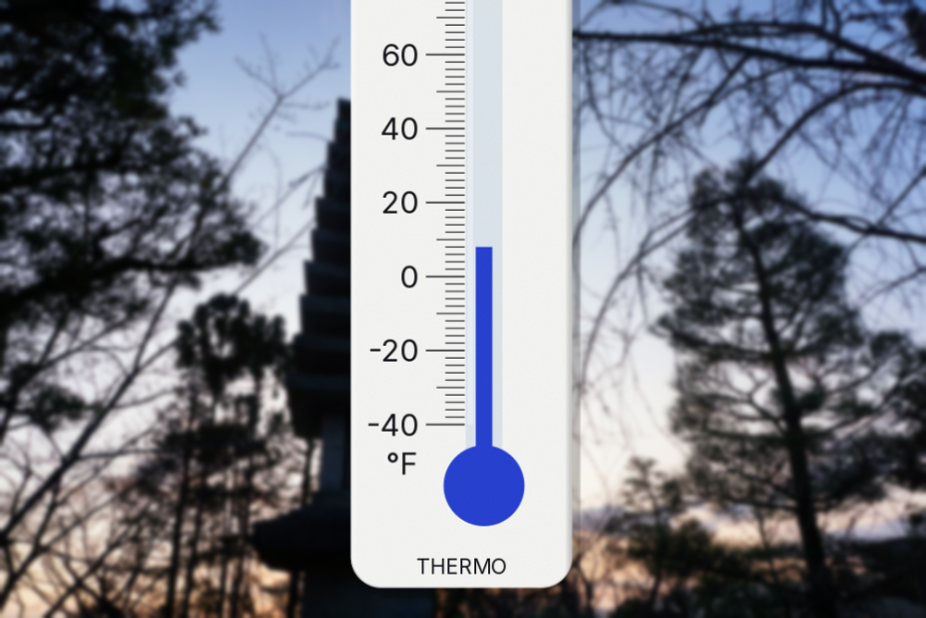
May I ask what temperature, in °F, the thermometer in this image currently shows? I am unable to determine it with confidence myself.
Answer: 8 °F
